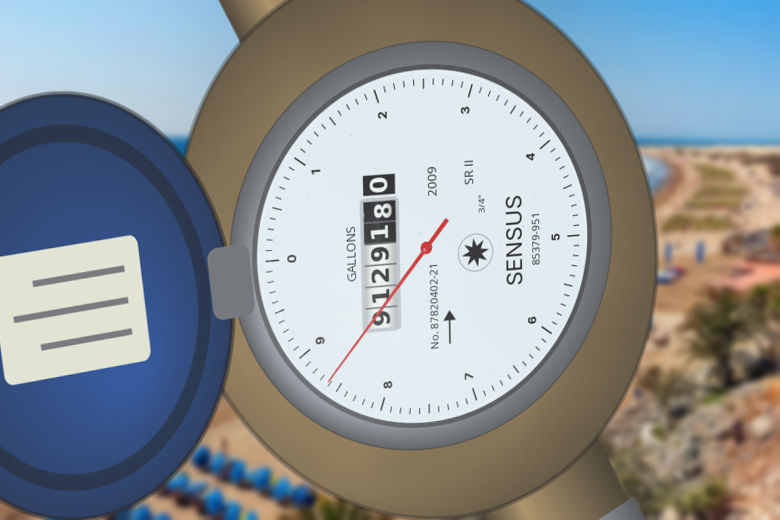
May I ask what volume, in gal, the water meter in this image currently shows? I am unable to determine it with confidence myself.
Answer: 9129178.6 gal
